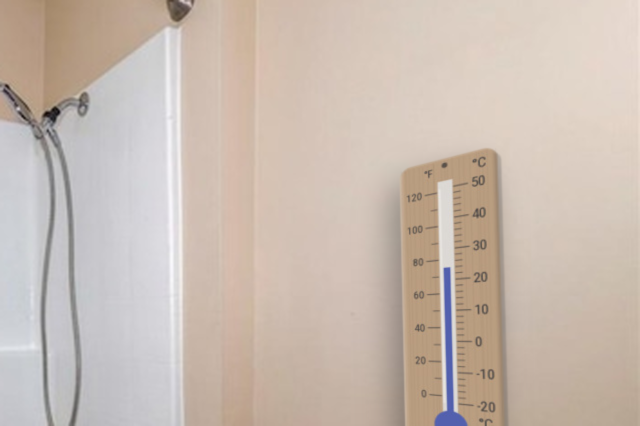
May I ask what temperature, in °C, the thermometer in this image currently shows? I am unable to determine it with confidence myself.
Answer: 24 °C
